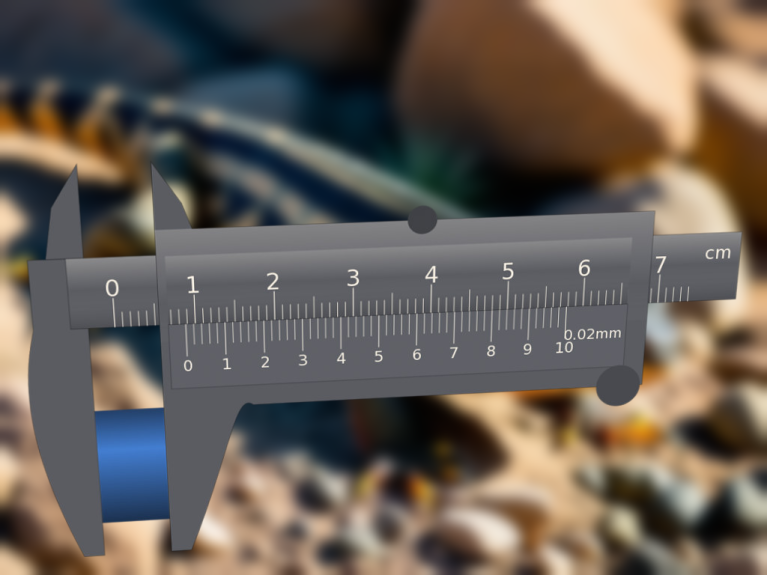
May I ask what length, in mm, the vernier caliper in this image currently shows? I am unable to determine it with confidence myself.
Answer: 8.8 mm
